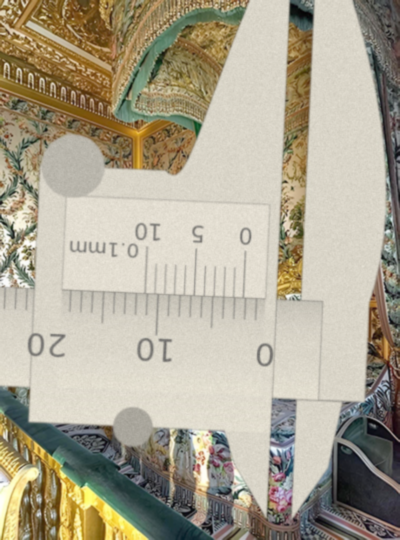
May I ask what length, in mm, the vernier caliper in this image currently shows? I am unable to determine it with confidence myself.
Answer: 2.2 mm
